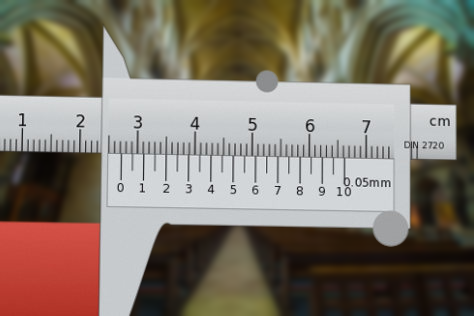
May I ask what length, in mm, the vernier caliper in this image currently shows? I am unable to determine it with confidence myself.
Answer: 27.2 mm
